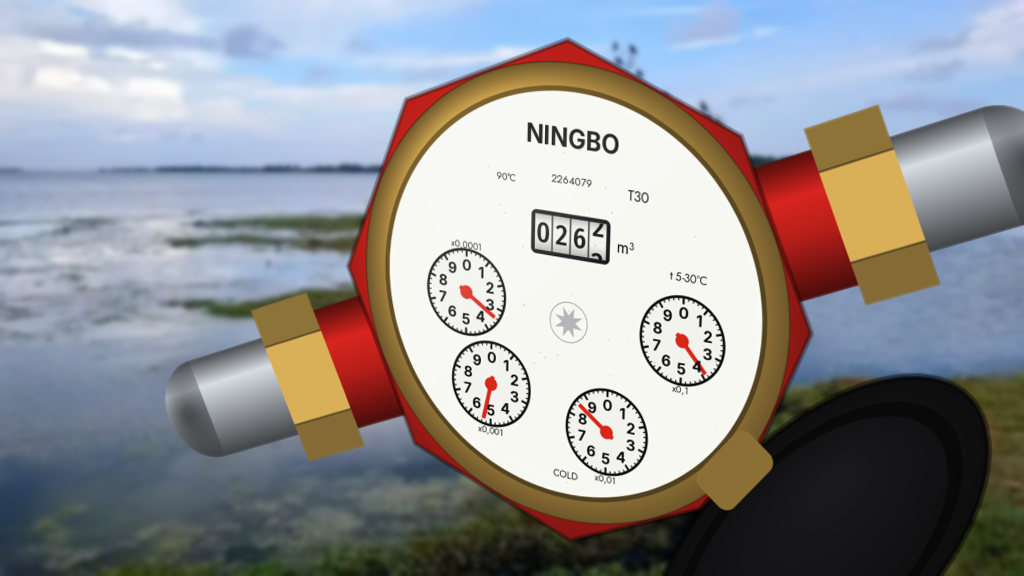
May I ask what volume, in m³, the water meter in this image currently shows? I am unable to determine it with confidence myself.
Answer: 262.3853 m³
